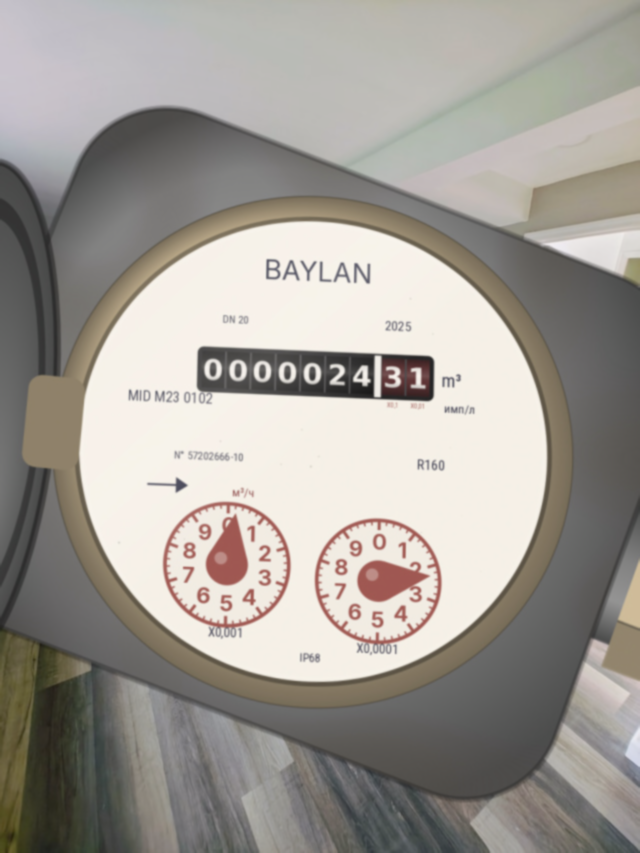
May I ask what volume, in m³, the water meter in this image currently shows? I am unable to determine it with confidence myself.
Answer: 24.3102 m³
